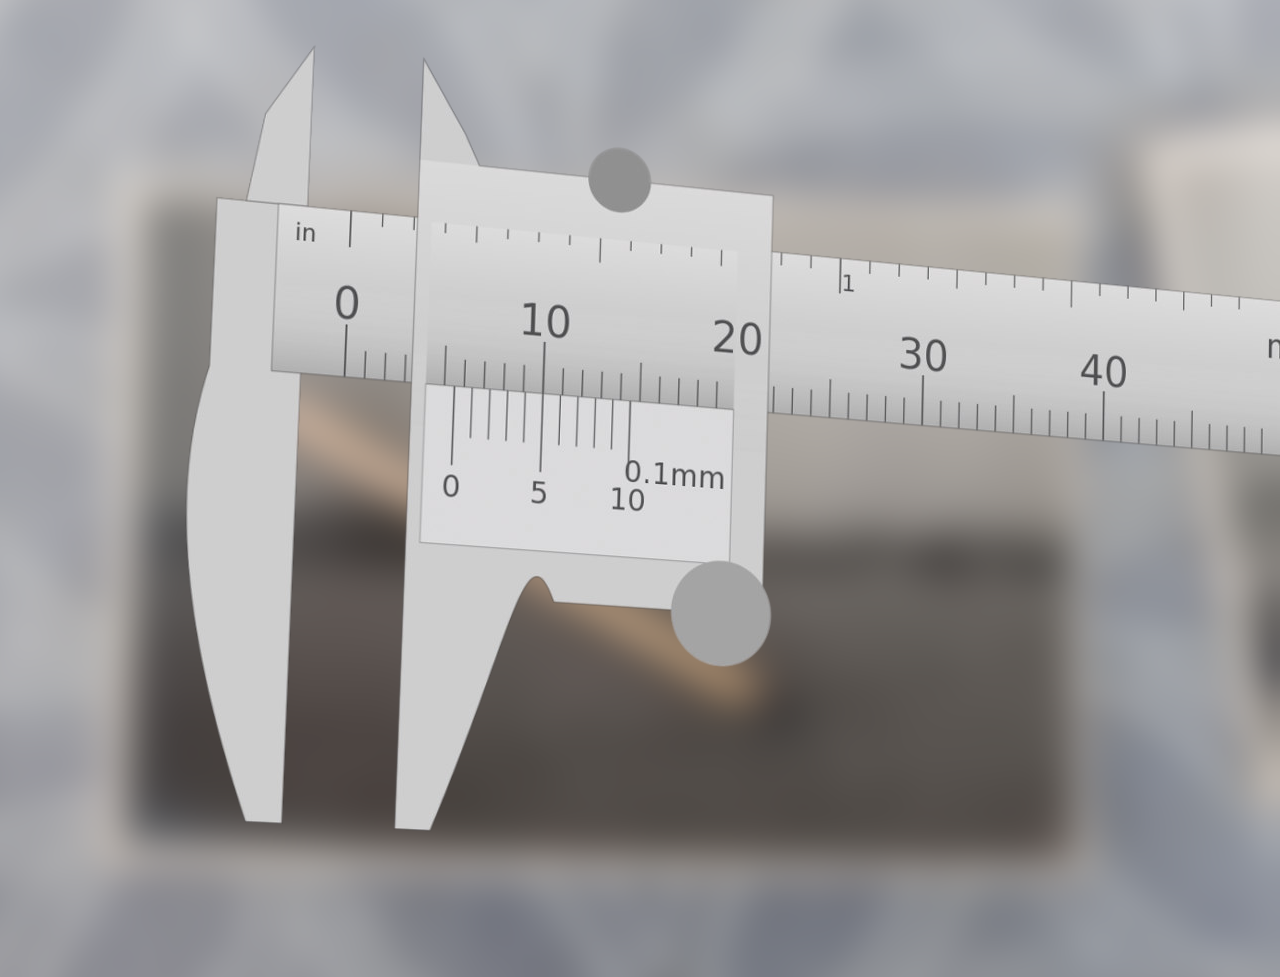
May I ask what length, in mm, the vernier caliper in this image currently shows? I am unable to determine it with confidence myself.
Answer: 5.5 mm
